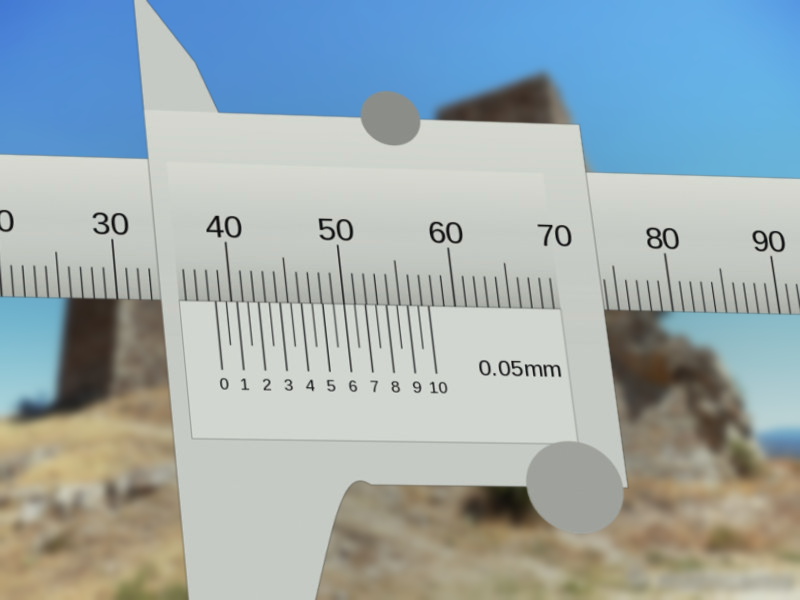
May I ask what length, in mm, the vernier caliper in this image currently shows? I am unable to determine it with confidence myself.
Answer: 38.6 mm
